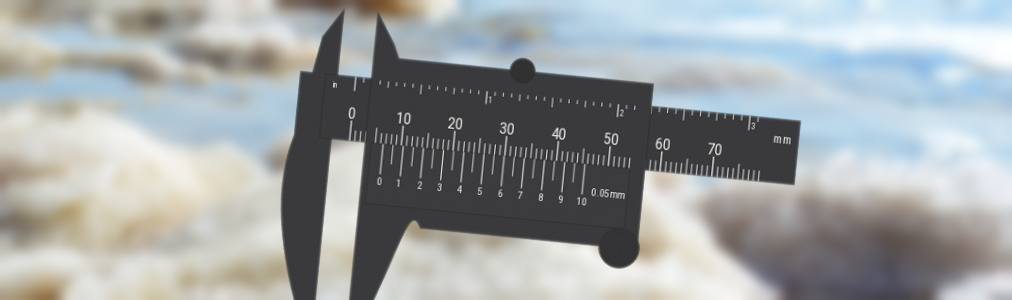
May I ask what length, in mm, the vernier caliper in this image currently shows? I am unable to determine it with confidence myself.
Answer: 6.5 mm
